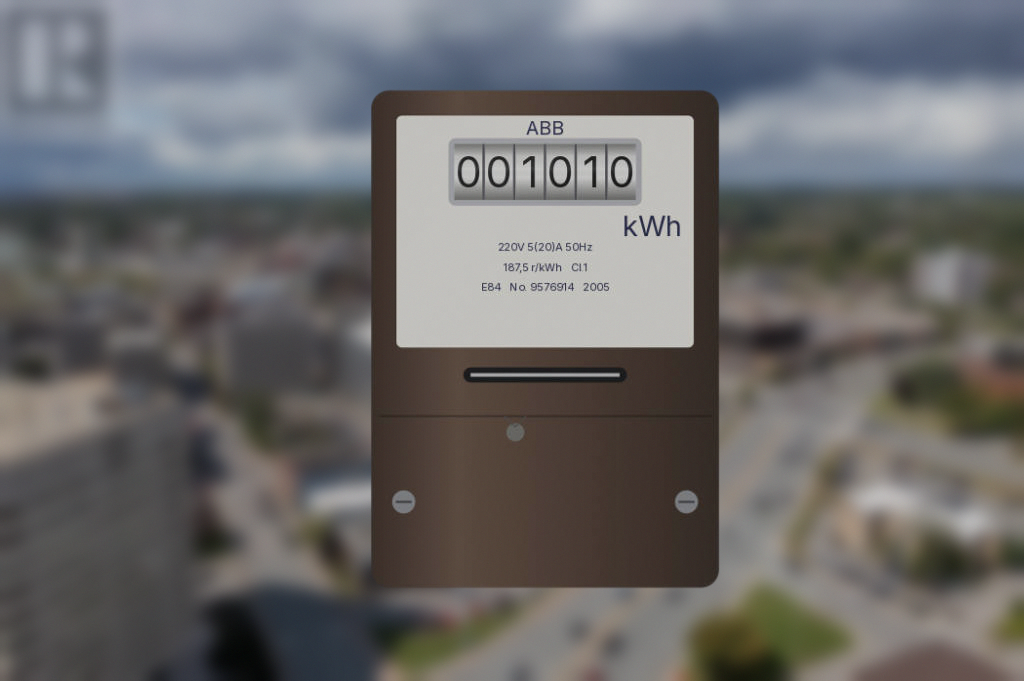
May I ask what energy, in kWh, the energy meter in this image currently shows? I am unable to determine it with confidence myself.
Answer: 1010 kWh
